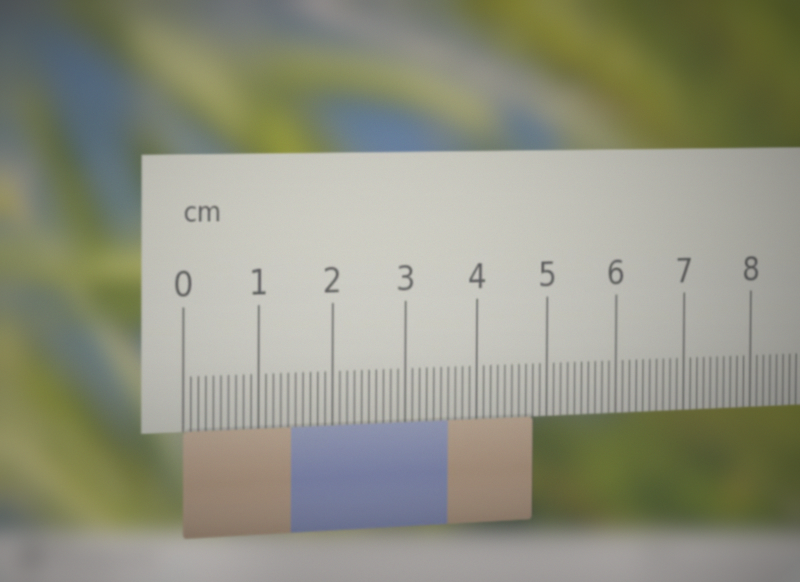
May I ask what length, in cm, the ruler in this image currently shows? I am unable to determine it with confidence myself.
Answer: 4.8 cm
